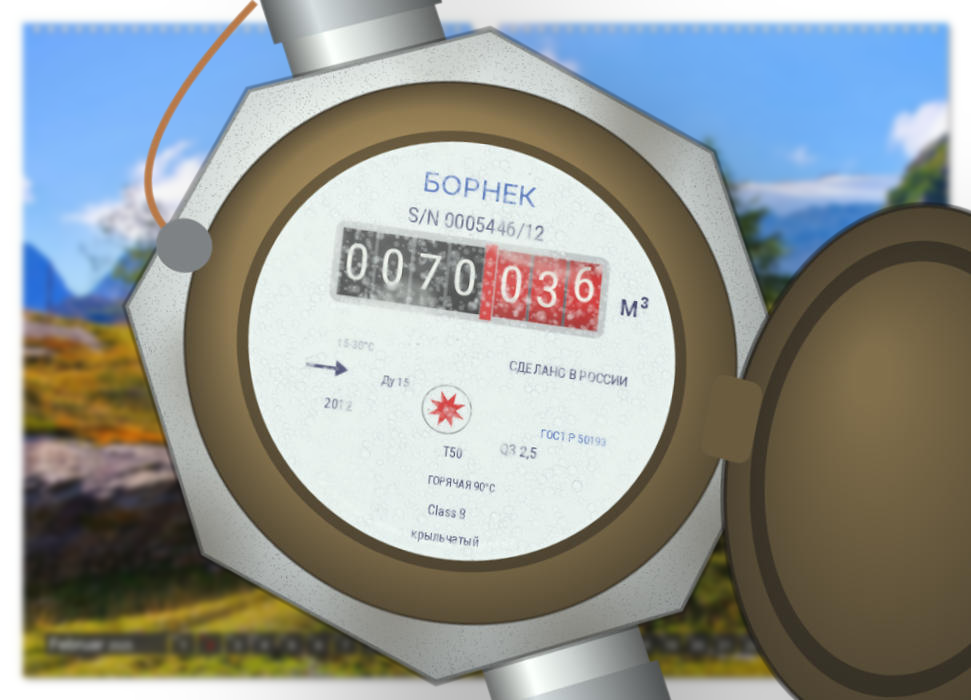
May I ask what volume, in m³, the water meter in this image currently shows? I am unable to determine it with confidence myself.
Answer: 70.036 m³
